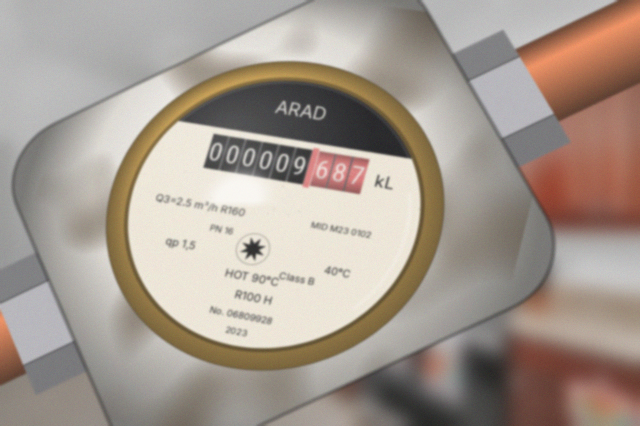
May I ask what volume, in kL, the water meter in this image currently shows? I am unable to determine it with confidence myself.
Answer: 9.687 kL
